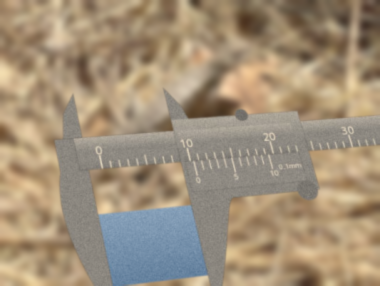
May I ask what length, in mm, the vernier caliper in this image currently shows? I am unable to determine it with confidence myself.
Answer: 10.4 mm
